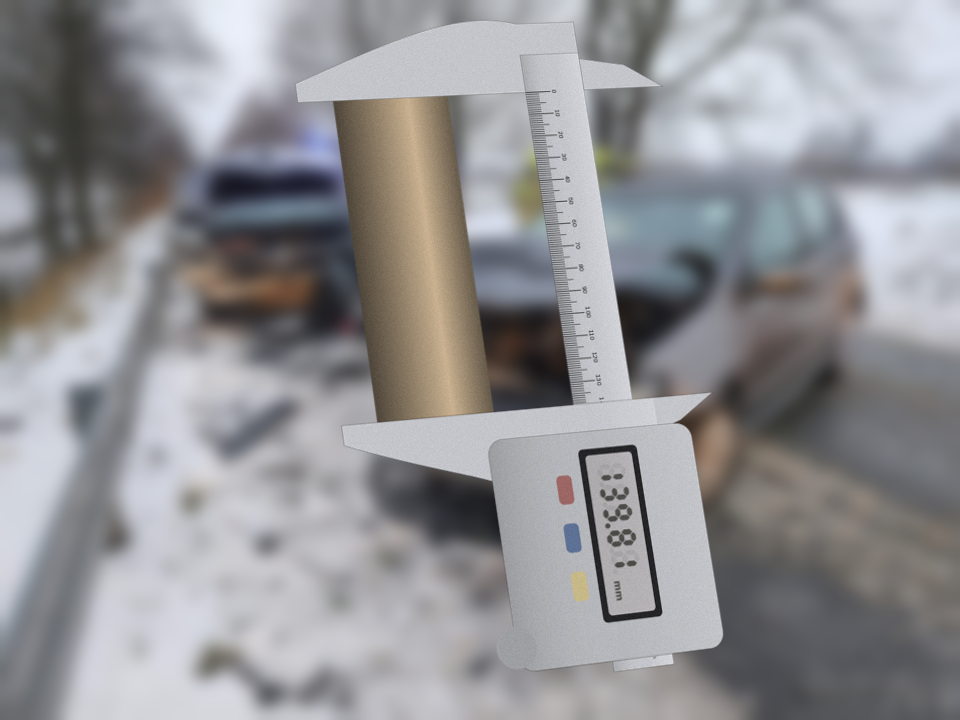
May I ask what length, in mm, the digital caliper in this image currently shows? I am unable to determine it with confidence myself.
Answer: 139.81 mm
